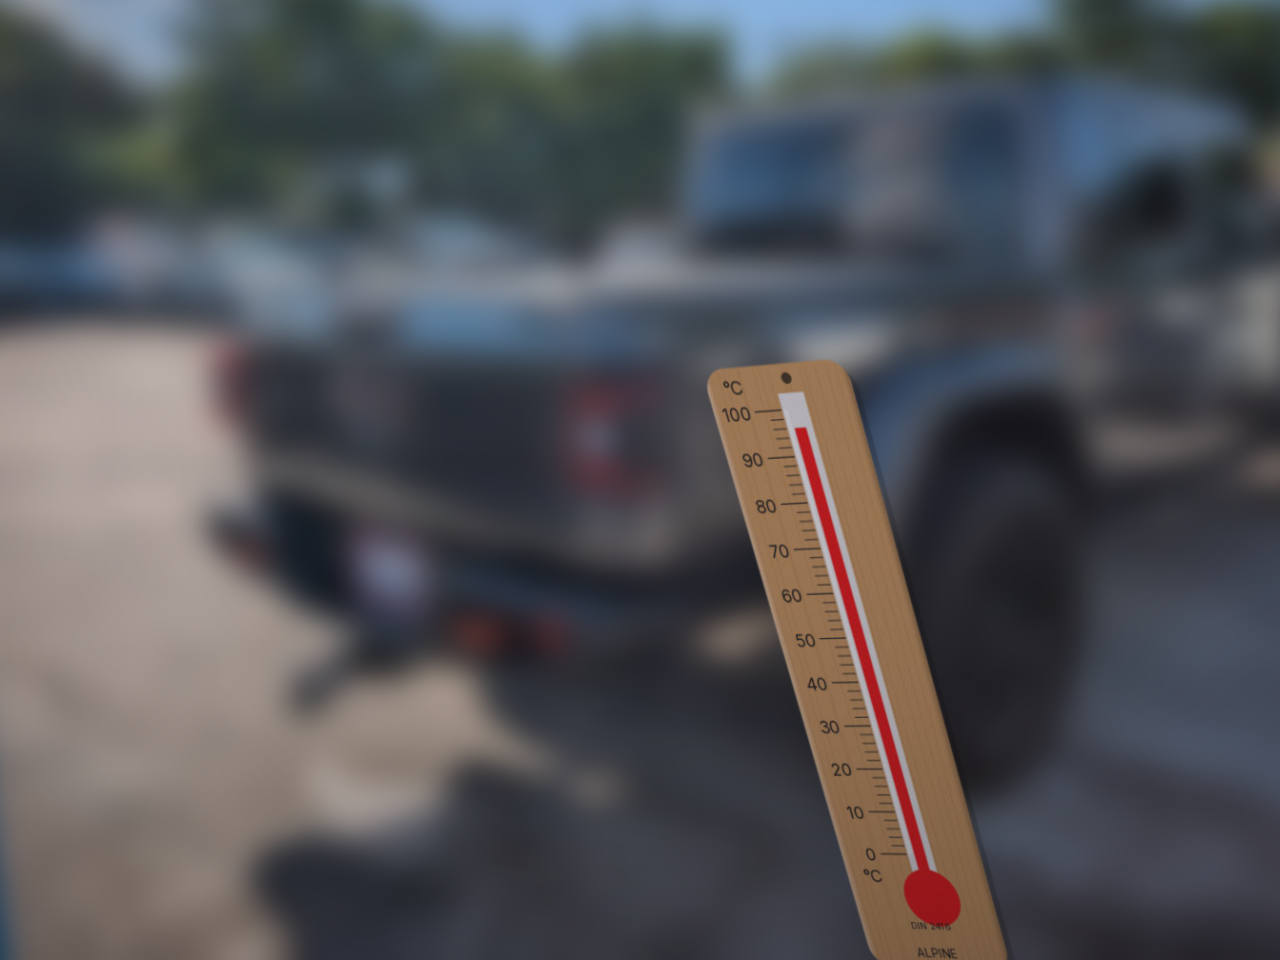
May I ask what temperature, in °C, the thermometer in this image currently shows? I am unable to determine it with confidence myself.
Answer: 96 °C
